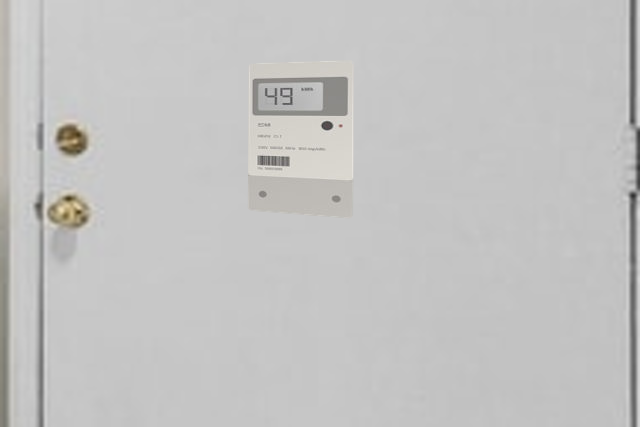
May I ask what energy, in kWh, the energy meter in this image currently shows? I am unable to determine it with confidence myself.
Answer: 49 kWh
